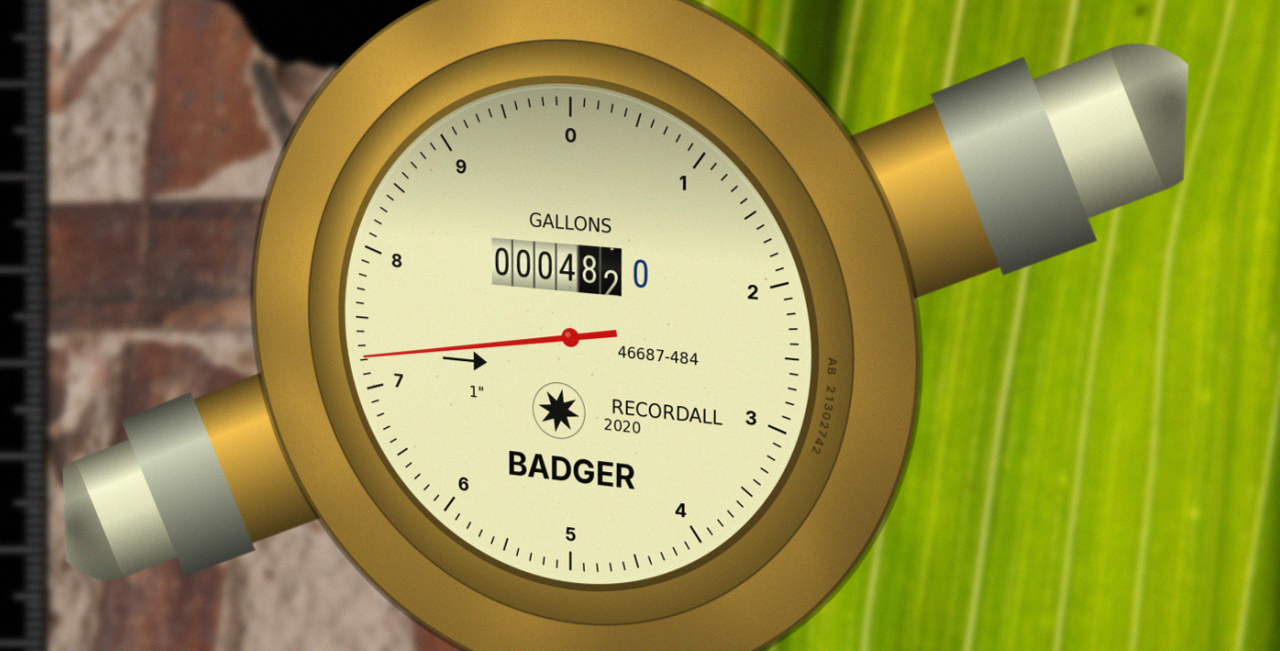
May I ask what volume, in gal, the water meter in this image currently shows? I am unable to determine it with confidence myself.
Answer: 4817.2 gal
